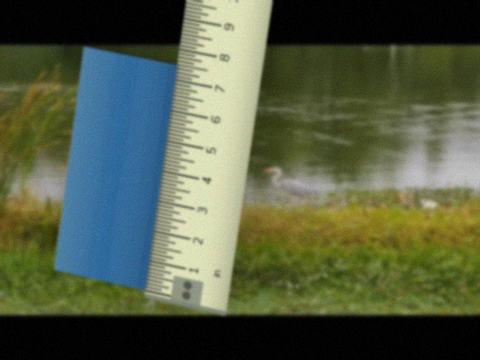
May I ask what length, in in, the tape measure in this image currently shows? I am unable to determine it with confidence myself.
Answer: 7.5 in
